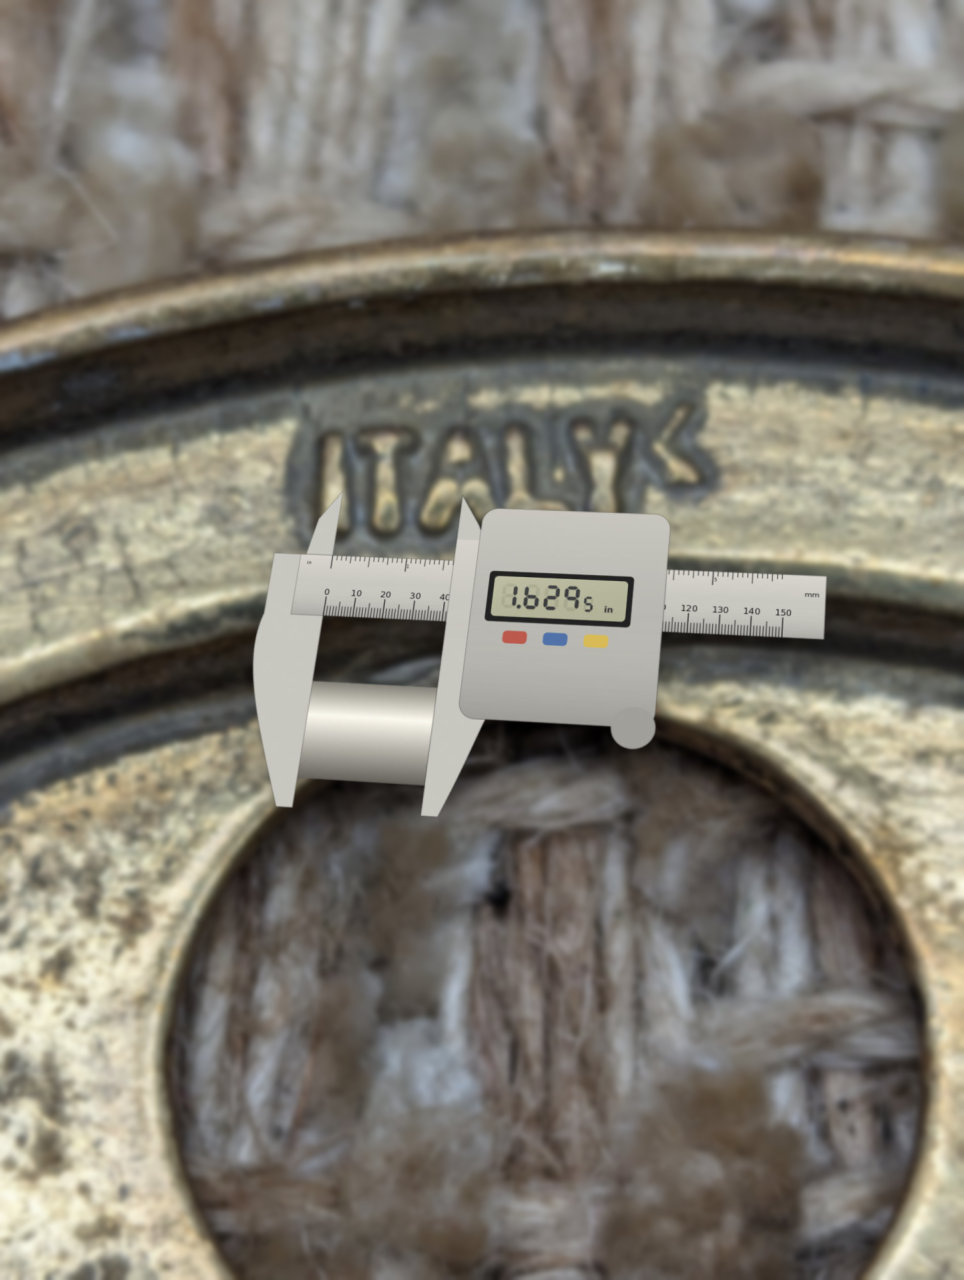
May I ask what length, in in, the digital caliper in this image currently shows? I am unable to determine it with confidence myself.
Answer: 1.6295 in
